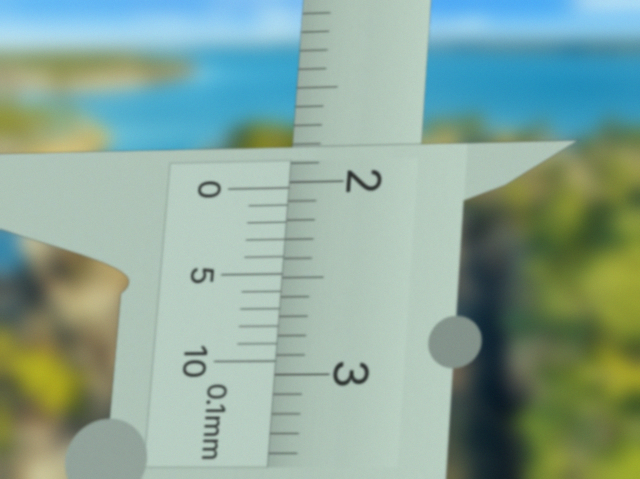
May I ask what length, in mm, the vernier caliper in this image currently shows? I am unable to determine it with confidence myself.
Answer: 20.3 mm
